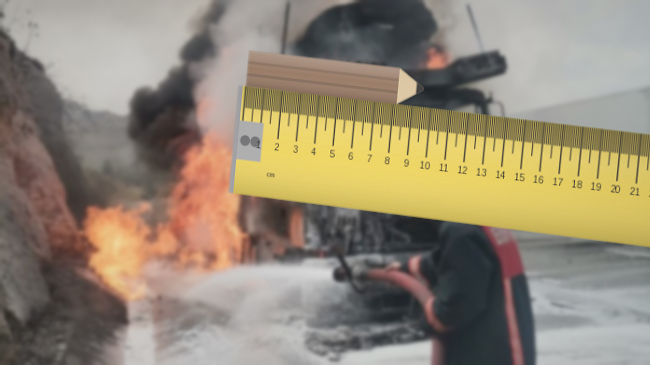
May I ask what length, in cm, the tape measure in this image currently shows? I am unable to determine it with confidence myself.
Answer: 9.5 cm
